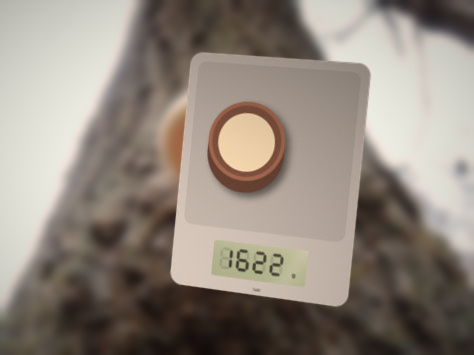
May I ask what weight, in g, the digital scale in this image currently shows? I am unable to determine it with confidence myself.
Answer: 1622 g
